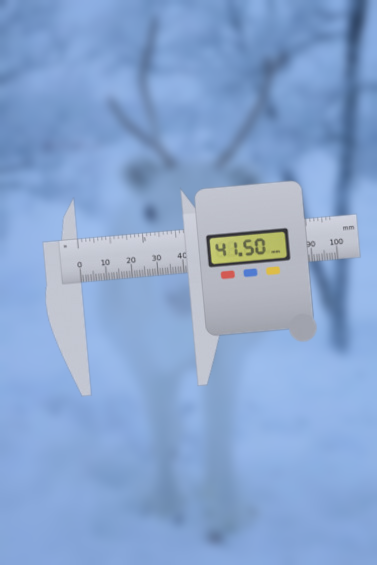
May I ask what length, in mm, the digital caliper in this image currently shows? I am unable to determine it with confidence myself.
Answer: 41.50 mm
